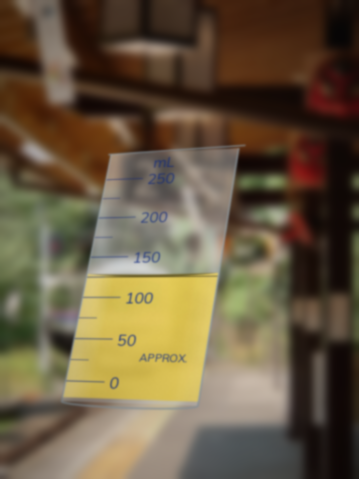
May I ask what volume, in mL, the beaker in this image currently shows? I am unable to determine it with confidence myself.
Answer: 125 mL
